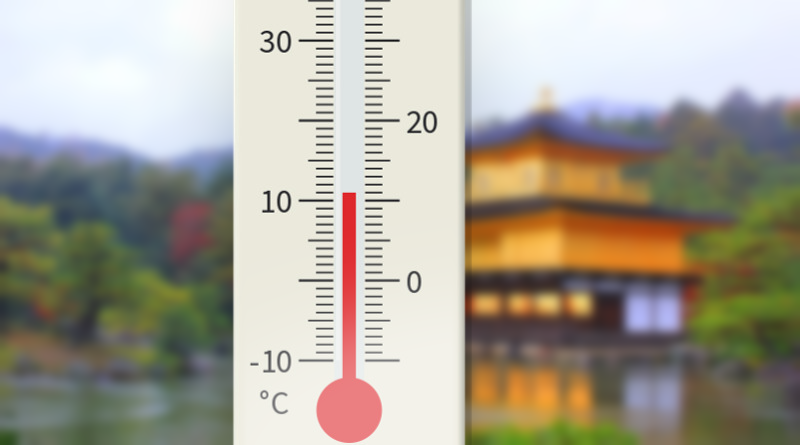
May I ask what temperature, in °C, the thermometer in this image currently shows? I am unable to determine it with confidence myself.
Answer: 11 °C
